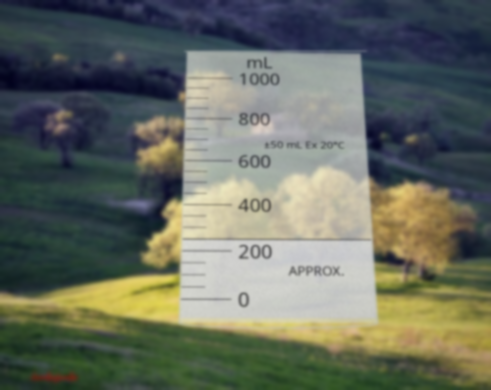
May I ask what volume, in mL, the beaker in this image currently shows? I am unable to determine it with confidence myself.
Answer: 250 mL
